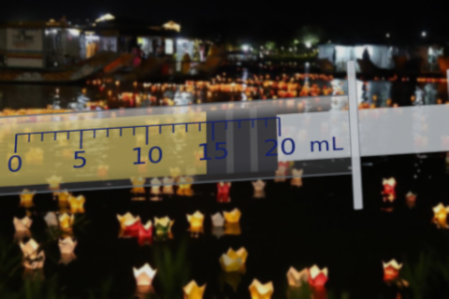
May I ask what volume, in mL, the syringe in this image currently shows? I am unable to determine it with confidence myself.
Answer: 14.5 mL
